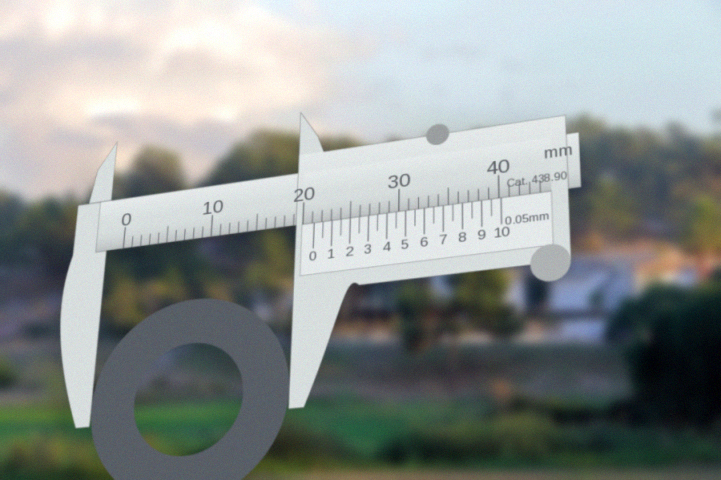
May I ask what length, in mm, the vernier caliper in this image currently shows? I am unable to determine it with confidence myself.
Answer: 21.2 mm
